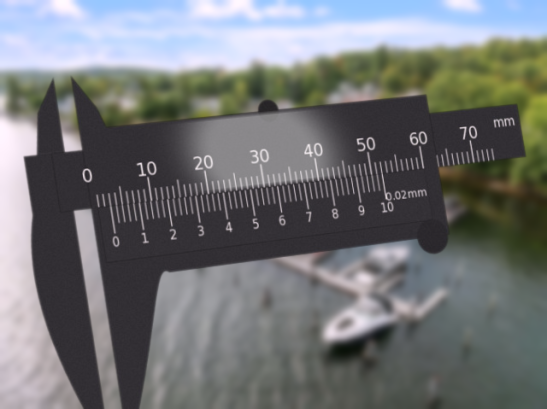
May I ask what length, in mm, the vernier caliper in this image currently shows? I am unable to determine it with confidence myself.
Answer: 3.0 mm
